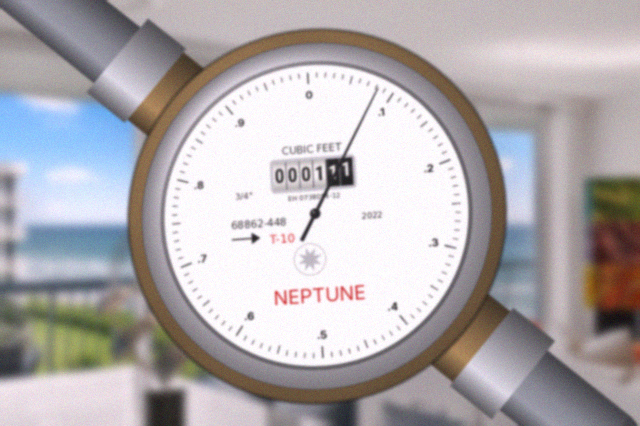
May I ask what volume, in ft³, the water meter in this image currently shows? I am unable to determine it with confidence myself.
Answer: 111.08 ft³
